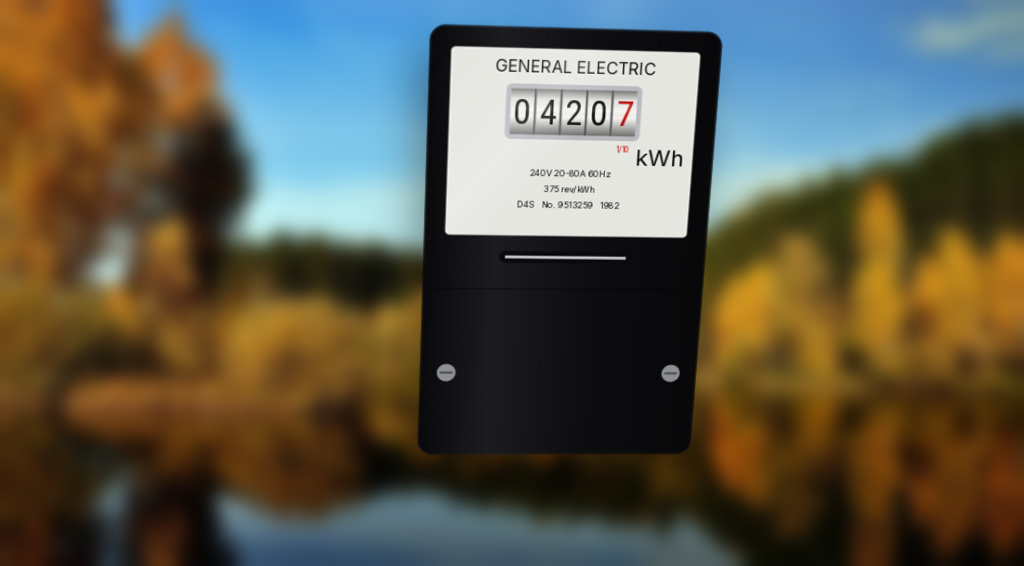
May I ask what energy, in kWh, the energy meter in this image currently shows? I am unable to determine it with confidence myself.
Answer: 420.7 kWh
